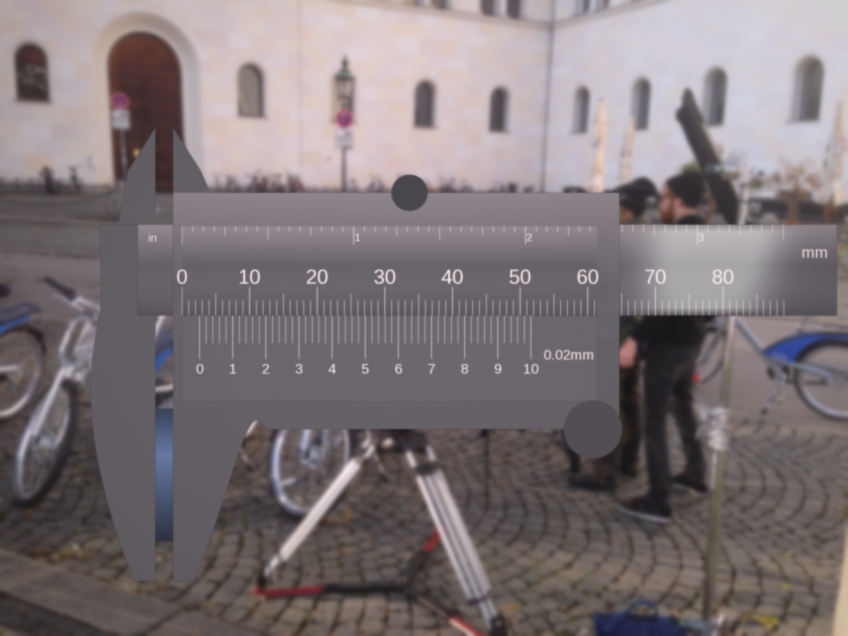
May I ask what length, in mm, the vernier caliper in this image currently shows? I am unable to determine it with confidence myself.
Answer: 2.6 mm
